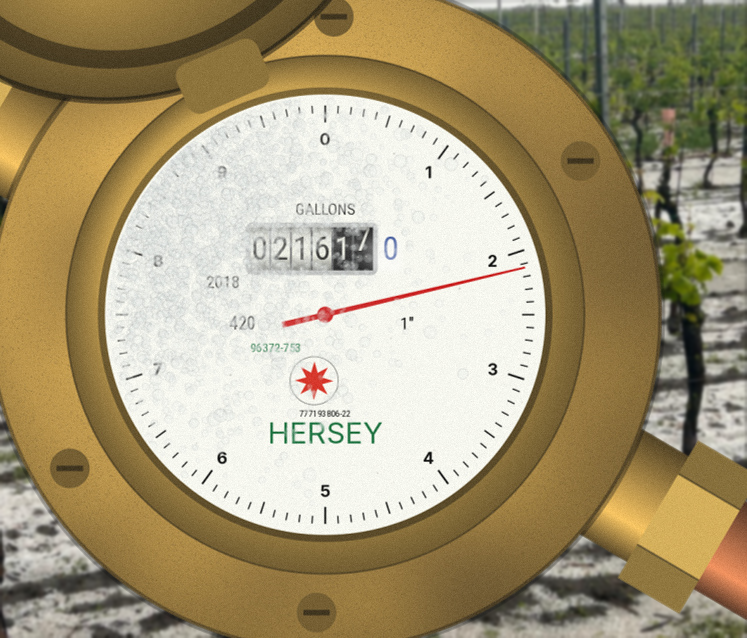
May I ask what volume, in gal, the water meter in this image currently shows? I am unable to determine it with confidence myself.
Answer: 216172.1 gal
